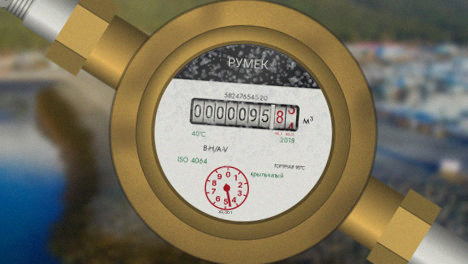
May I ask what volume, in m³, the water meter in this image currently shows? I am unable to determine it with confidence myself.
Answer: 95.834 m³
